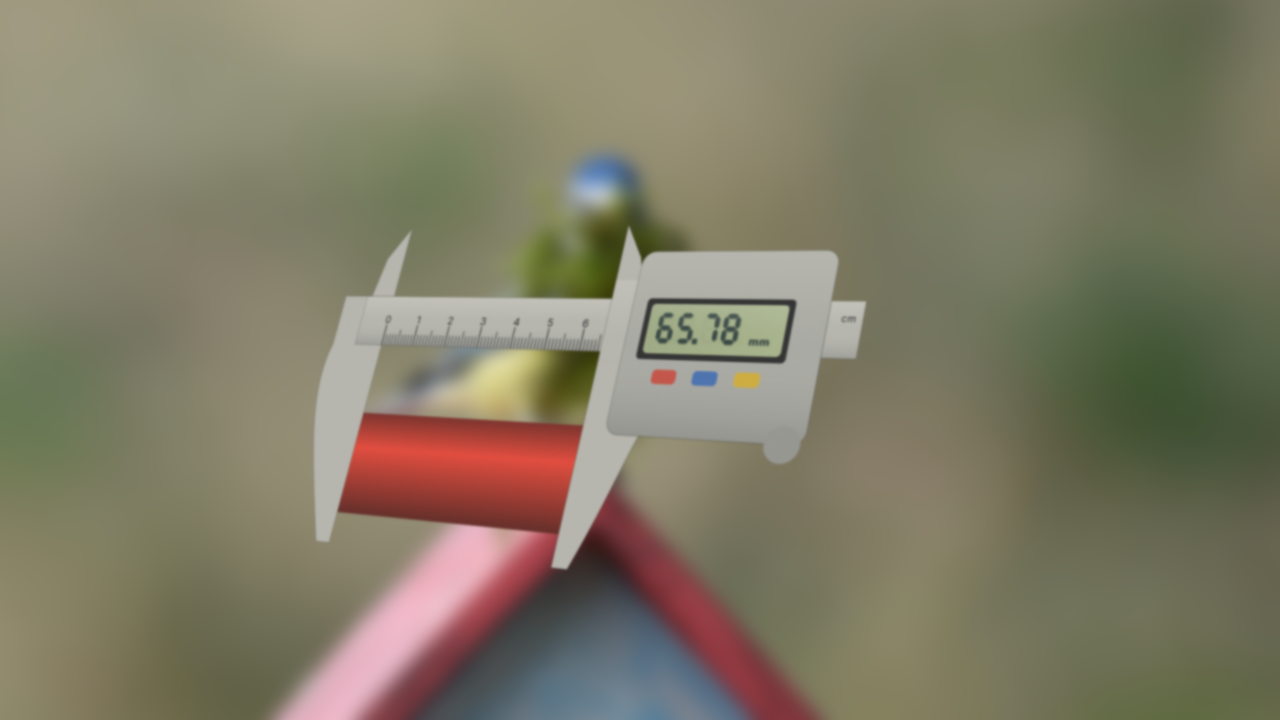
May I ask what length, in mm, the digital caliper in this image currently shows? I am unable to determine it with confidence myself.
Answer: 65.78 mm
